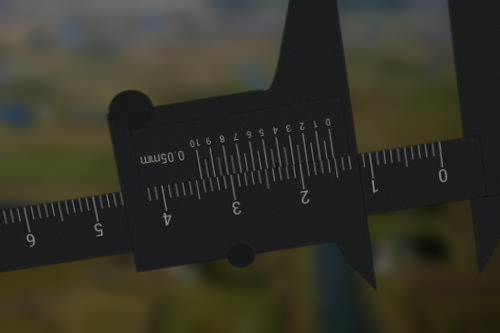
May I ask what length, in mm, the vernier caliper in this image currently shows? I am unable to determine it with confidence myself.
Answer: 15.2 mm
